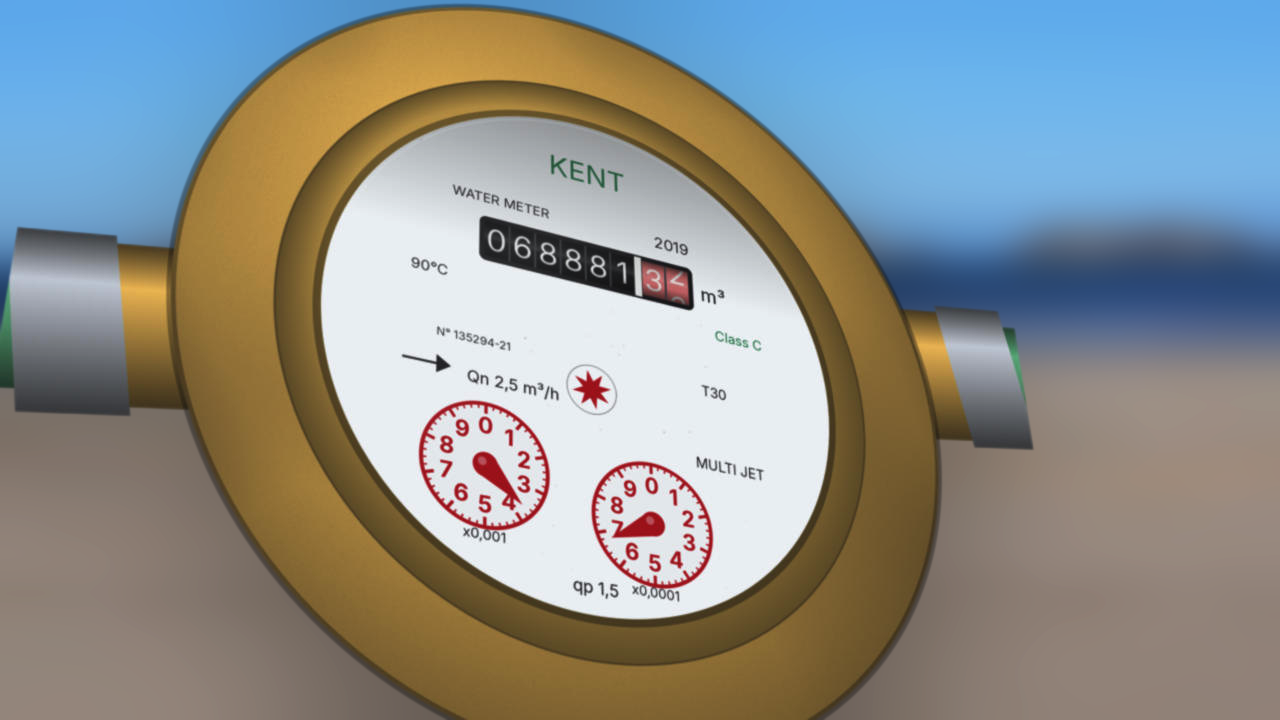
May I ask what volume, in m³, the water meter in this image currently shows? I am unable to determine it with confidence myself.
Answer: 68881.3236 m³
